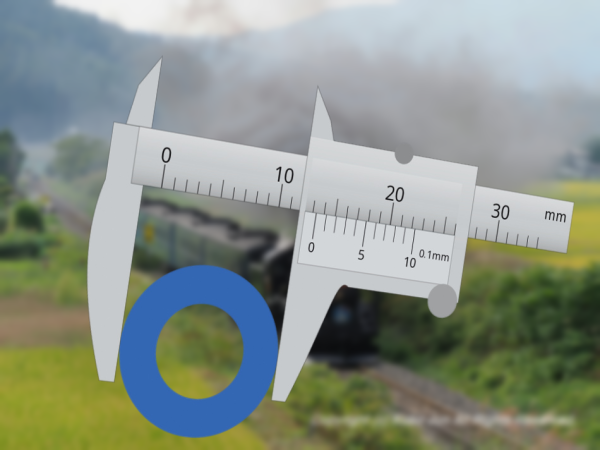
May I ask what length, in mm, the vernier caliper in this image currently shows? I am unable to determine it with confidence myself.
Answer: 13.3 mm
